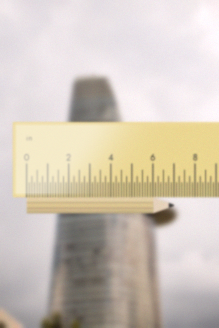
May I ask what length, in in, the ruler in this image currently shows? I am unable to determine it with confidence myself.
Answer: 7 in
